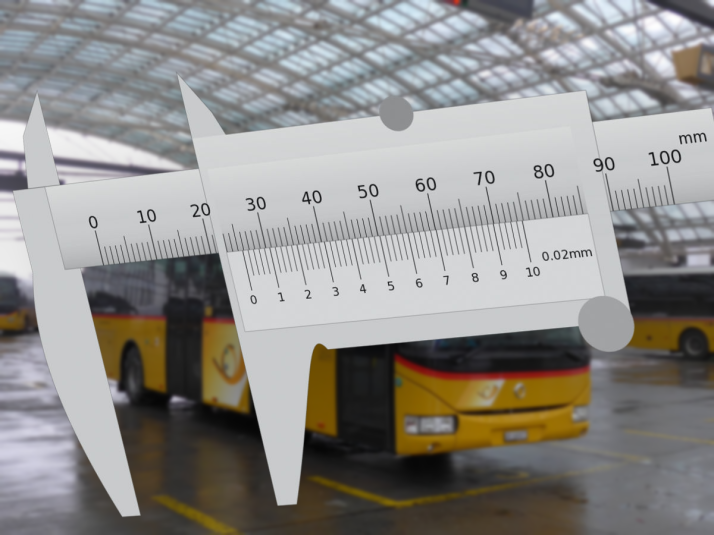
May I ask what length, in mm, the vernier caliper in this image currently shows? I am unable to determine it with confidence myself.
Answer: 25.8 mm
